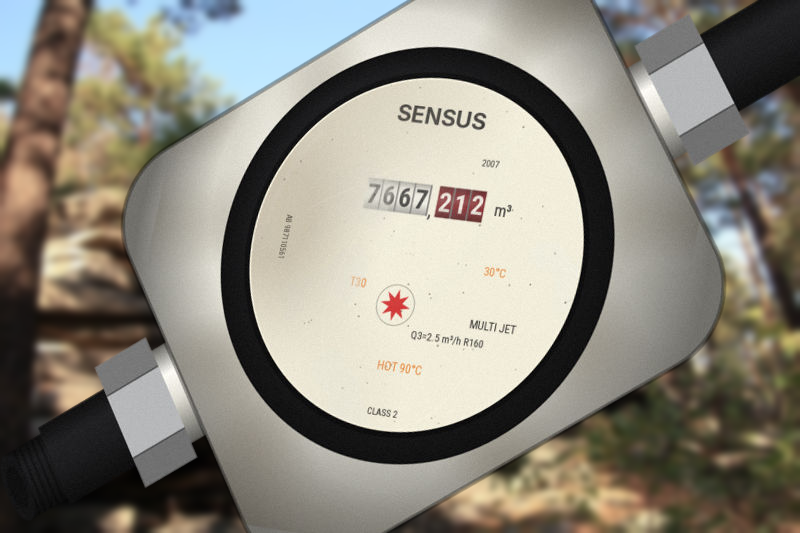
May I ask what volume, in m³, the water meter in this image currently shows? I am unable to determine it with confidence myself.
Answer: 7667.212 m³
